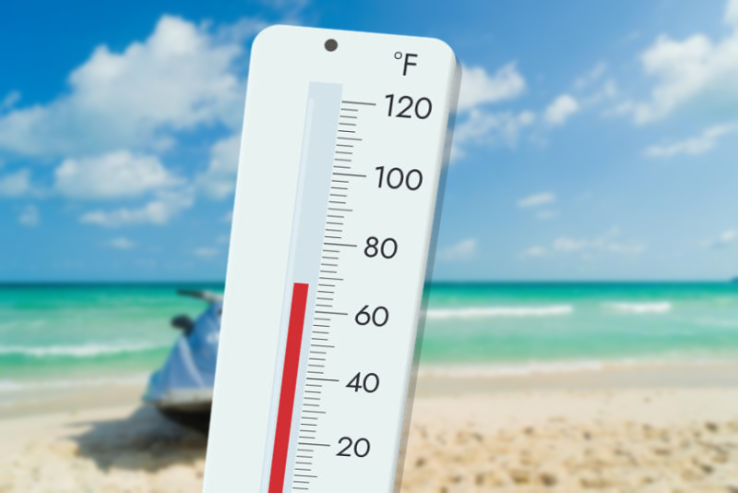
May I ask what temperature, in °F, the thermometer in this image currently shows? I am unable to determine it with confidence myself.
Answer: 68 °F
